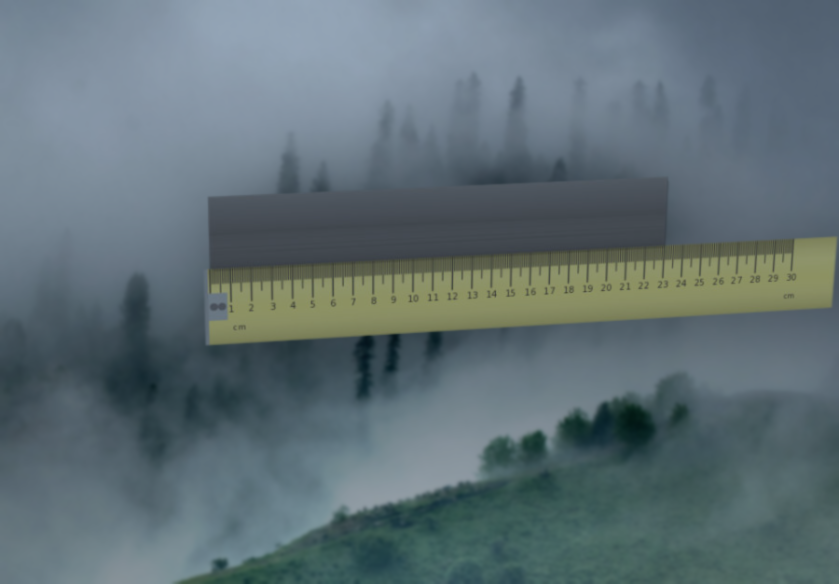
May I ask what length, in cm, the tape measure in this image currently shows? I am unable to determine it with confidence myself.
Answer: 23 cm
